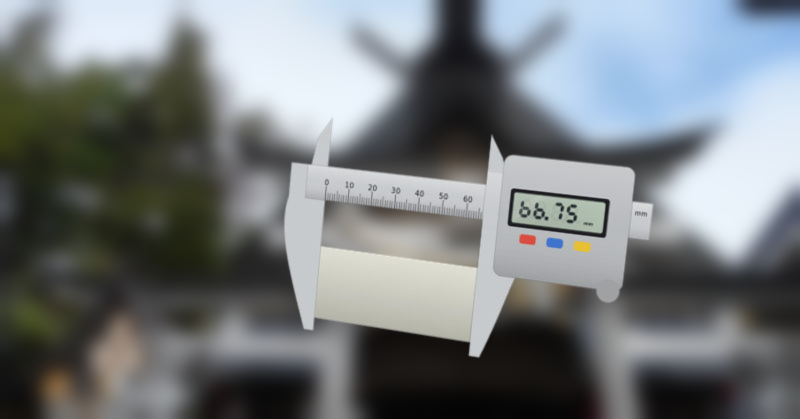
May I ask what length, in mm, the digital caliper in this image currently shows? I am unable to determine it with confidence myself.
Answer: 66.75 mm
